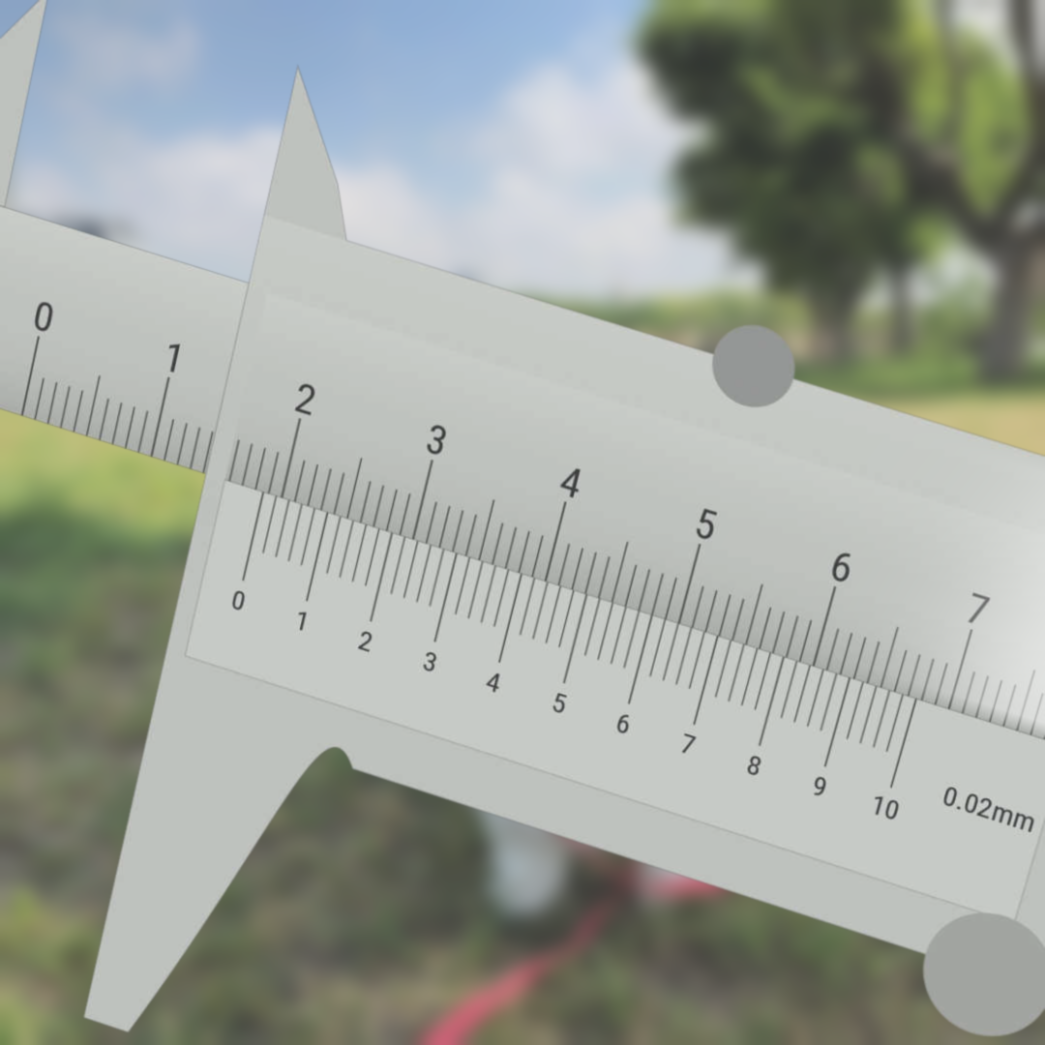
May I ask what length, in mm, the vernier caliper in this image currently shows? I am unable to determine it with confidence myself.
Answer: 18.6 mm
